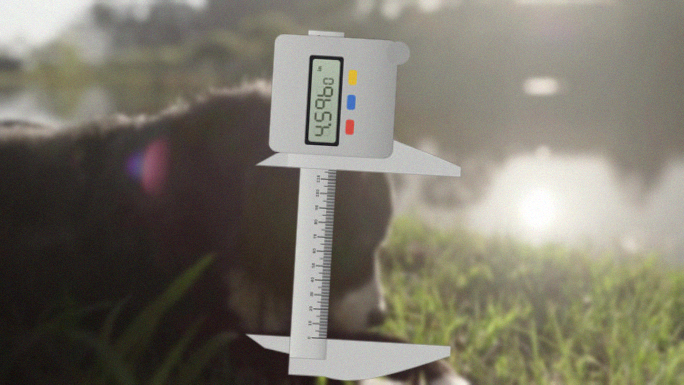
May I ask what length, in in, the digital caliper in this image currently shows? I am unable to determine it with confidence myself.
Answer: 4.5960 in
